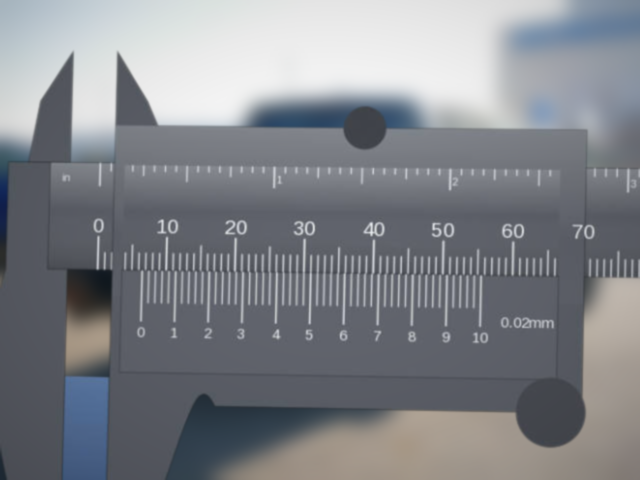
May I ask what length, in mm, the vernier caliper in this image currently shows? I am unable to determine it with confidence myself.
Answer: 6.5 mm
